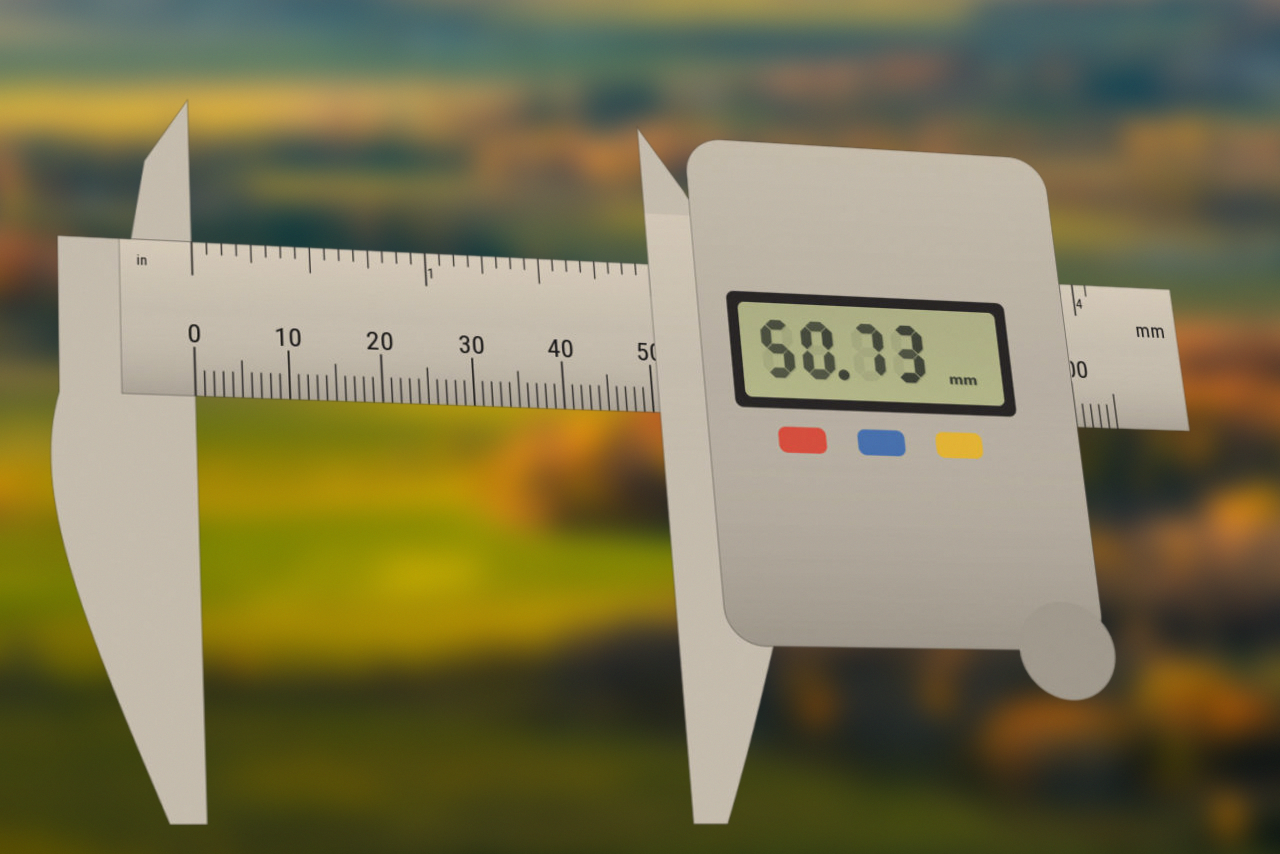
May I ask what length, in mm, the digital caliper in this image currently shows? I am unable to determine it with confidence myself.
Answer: 50.73 mm
